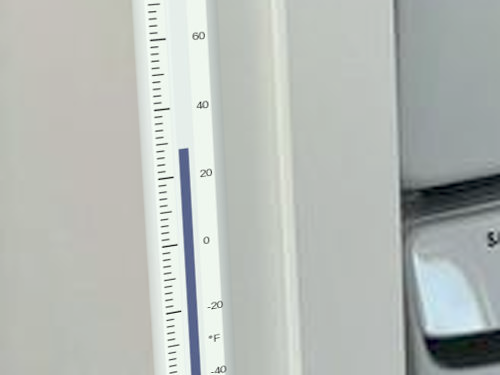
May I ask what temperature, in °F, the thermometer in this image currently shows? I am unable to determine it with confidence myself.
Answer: 28 °F
